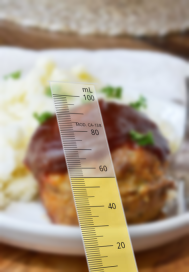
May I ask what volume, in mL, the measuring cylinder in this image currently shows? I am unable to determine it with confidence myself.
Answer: 55 mL
